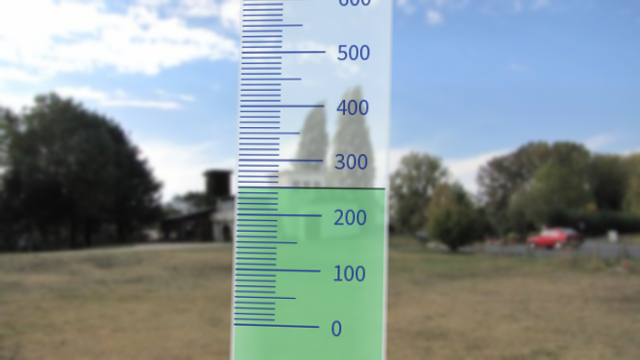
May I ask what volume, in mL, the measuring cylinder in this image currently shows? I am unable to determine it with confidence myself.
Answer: 250 mL
